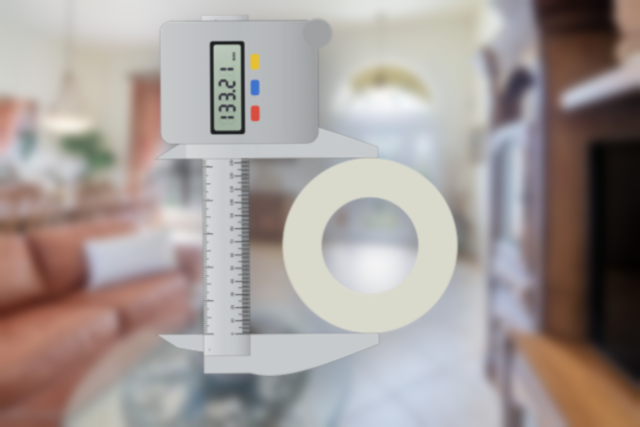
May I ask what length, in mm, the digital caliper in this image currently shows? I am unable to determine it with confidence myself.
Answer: 133.21 mm
